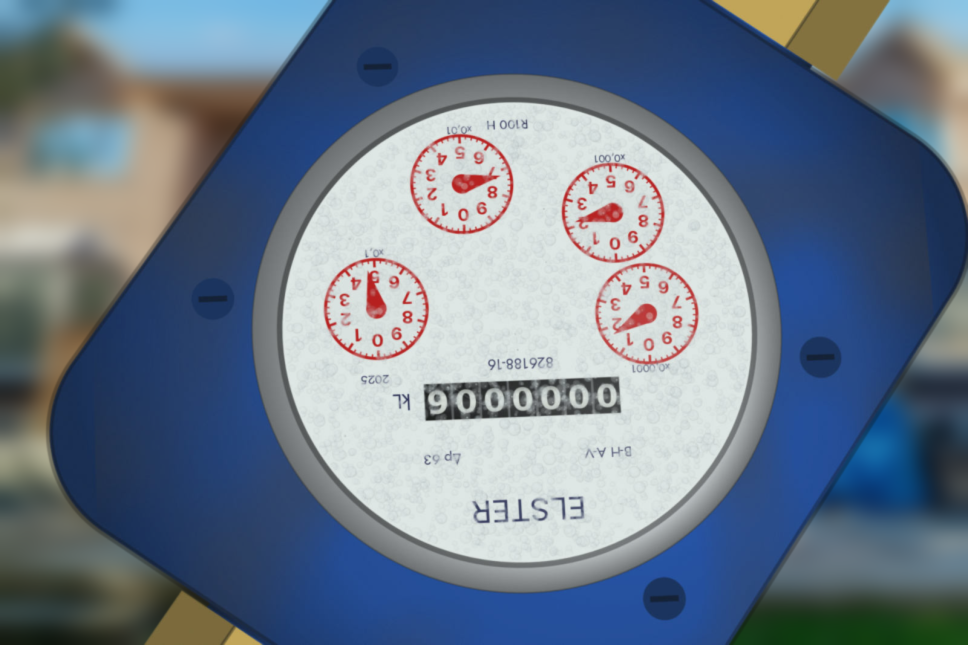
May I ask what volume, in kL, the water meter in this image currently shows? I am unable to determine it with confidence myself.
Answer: 6.4721 kL
